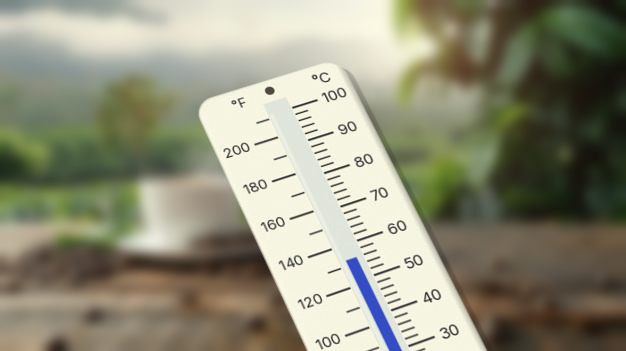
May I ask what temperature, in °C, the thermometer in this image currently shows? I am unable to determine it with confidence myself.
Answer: 56 °C
